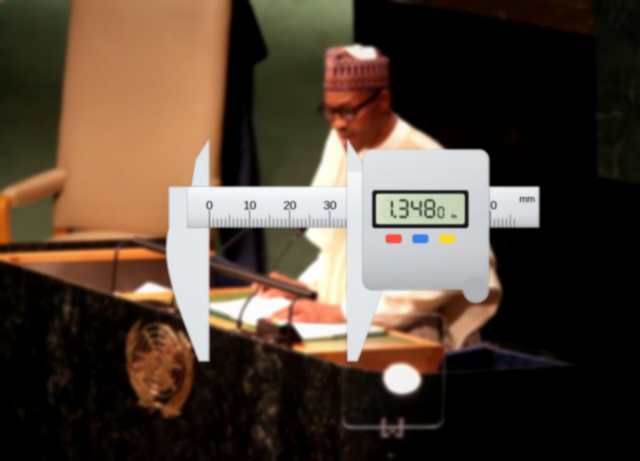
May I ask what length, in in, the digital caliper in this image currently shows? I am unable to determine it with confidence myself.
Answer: 1.3480 in
